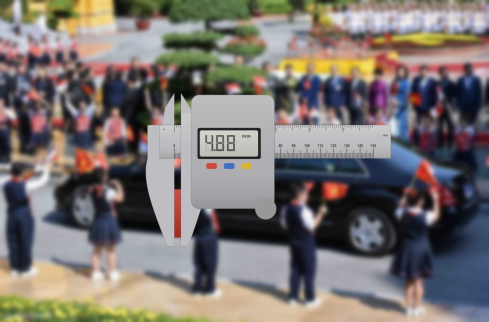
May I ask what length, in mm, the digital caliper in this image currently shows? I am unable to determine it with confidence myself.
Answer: 4.88 mm
